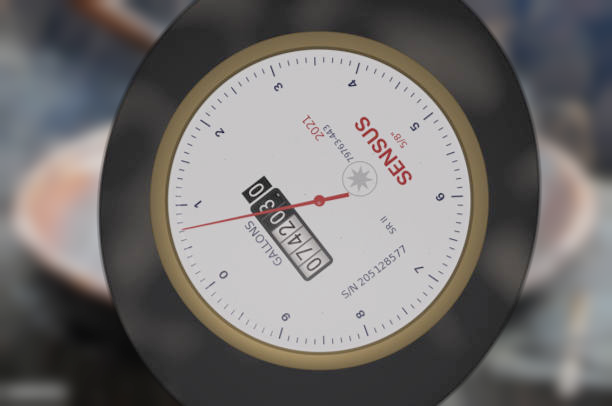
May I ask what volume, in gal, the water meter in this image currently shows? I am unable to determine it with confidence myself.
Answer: 742030.7 gal
